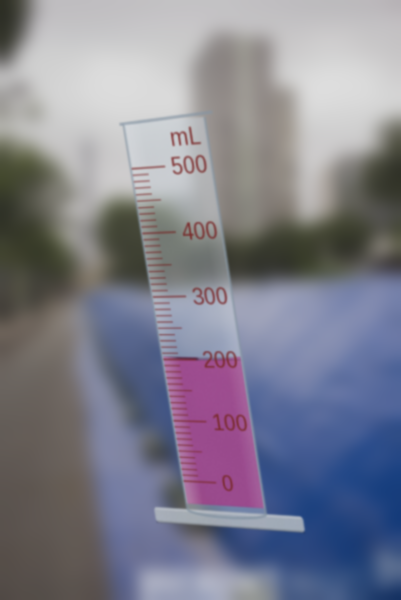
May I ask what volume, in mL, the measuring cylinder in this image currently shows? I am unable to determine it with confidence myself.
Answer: 200 mL
